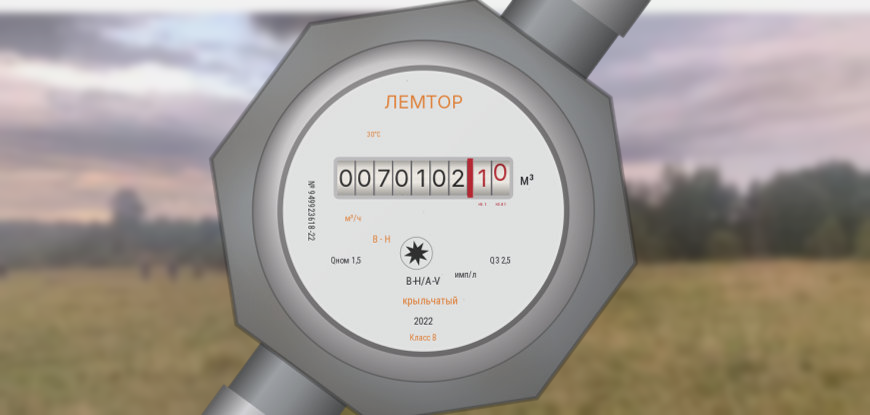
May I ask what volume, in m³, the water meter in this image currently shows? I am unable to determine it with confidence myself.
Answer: 70102.10 m³
